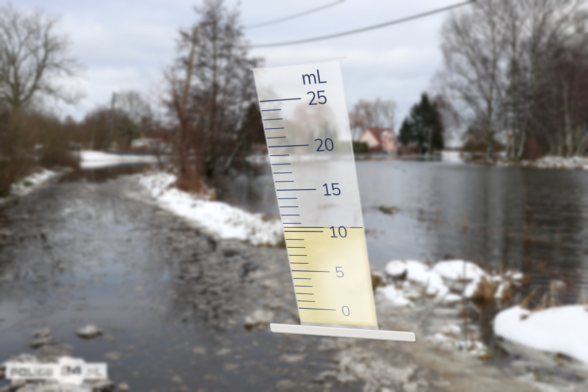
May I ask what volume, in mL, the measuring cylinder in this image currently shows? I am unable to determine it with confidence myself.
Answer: 10.5 mL
